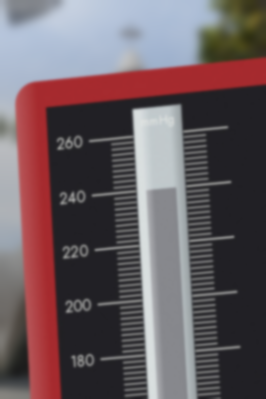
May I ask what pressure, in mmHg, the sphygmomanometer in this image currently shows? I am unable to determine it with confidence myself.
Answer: 240 mmHg
